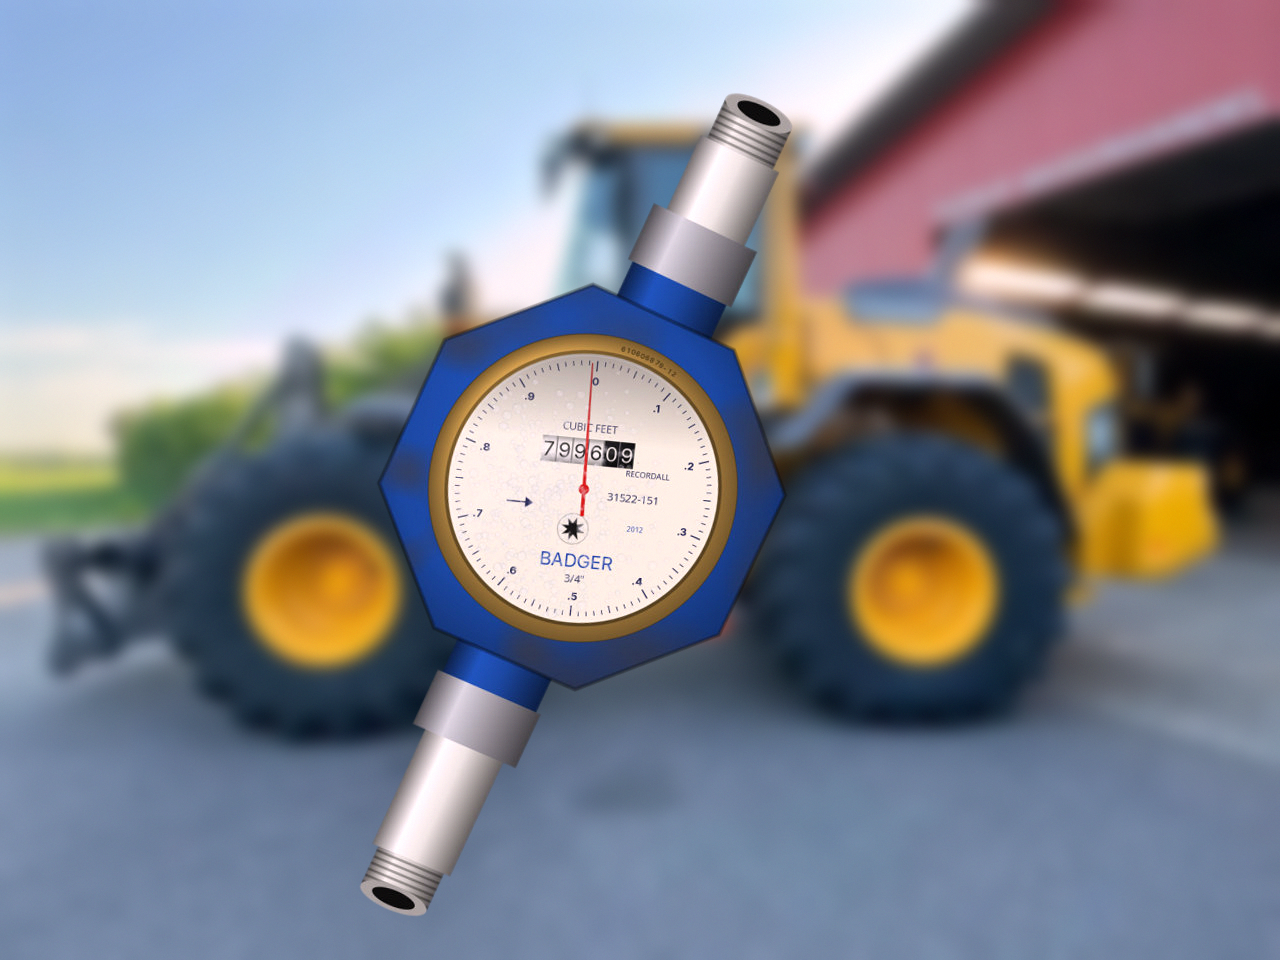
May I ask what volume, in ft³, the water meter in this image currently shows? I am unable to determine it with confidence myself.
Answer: 799608.99 ft³
